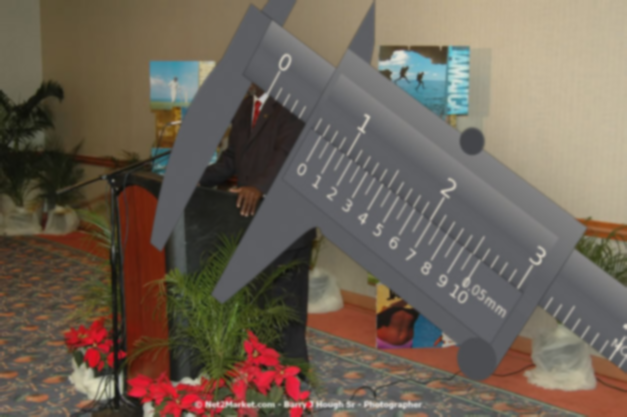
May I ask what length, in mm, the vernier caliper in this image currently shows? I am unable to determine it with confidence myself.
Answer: 6.8 mm
